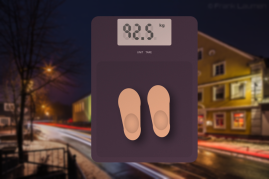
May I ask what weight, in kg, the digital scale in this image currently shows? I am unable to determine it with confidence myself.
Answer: 92.5 kg
